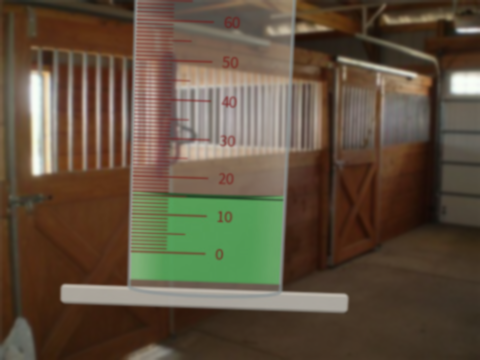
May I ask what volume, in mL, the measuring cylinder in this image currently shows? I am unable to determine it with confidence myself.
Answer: 15 mL
